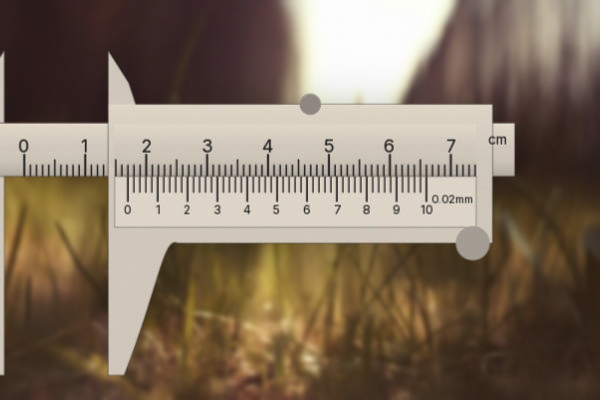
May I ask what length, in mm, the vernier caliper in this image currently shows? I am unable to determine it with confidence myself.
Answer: 17.0 mm
